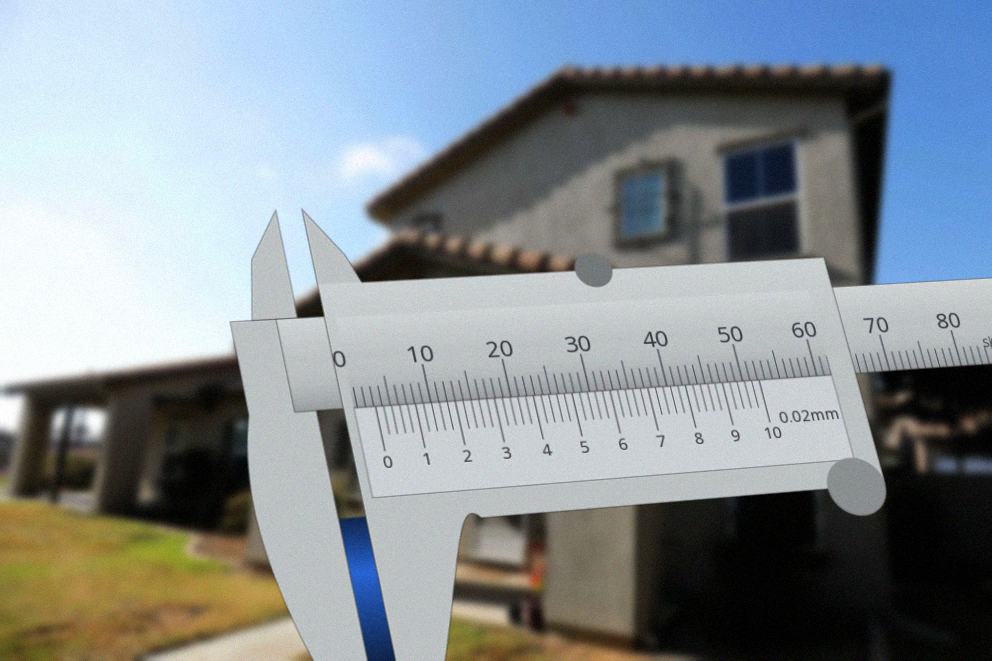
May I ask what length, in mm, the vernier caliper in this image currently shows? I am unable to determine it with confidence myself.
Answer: 3.2 mm
